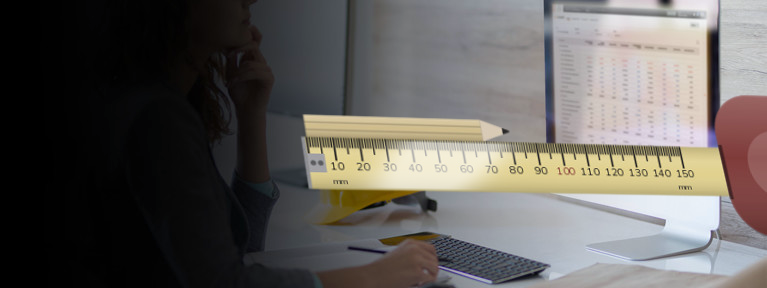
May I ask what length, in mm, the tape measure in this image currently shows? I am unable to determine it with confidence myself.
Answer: 80 mm
